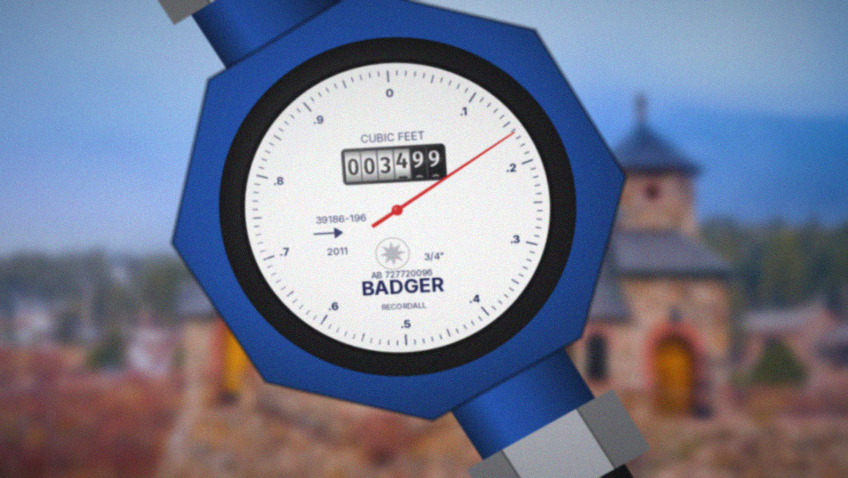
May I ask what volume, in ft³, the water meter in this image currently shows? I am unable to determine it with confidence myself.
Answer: 3499.16 ft³
